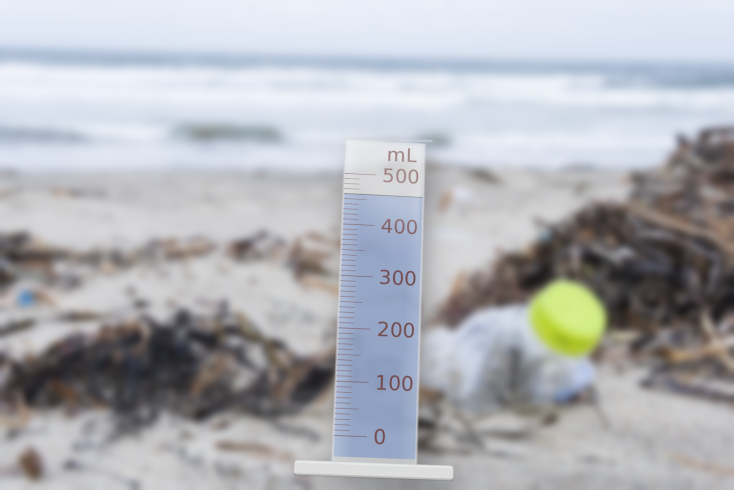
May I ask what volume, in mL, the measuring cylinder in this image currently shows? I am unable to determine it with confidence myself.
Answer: 460 mL
